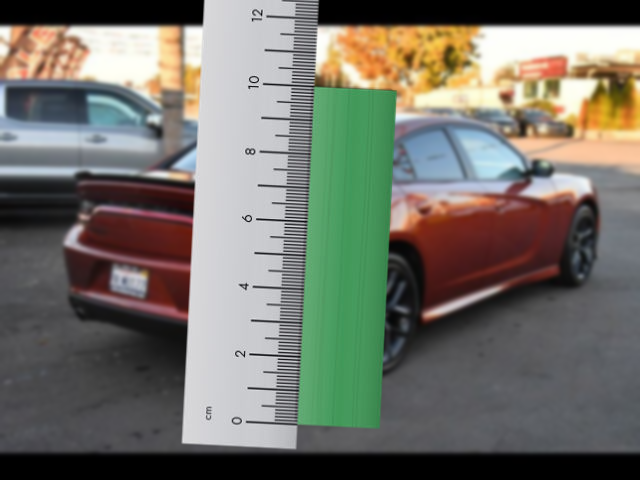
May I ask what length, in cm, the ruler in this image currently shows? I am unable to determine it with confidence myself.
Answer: 10 cm
